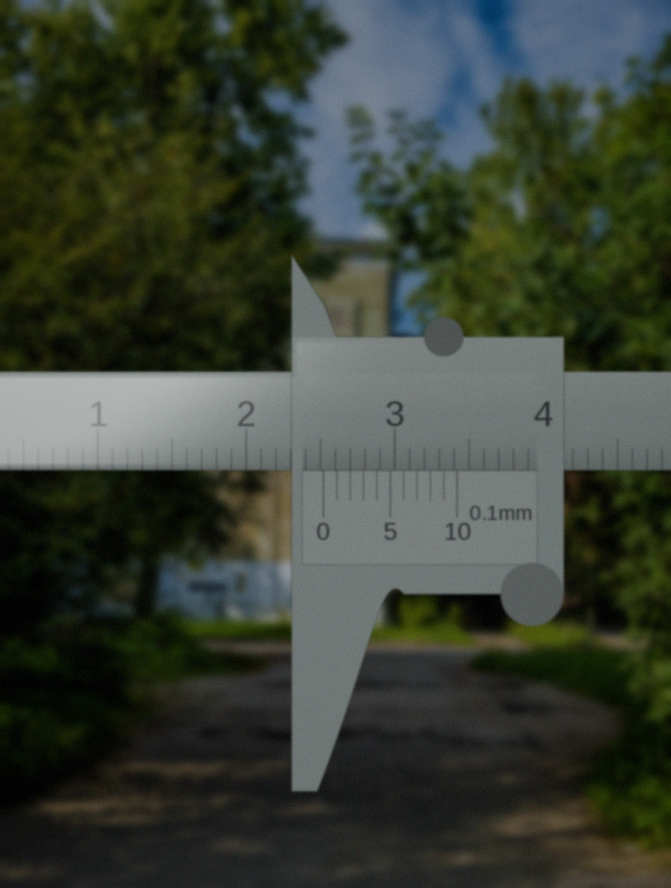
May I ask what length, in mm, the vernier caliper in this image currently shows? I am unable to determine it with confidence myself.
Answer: 25.2 mm
